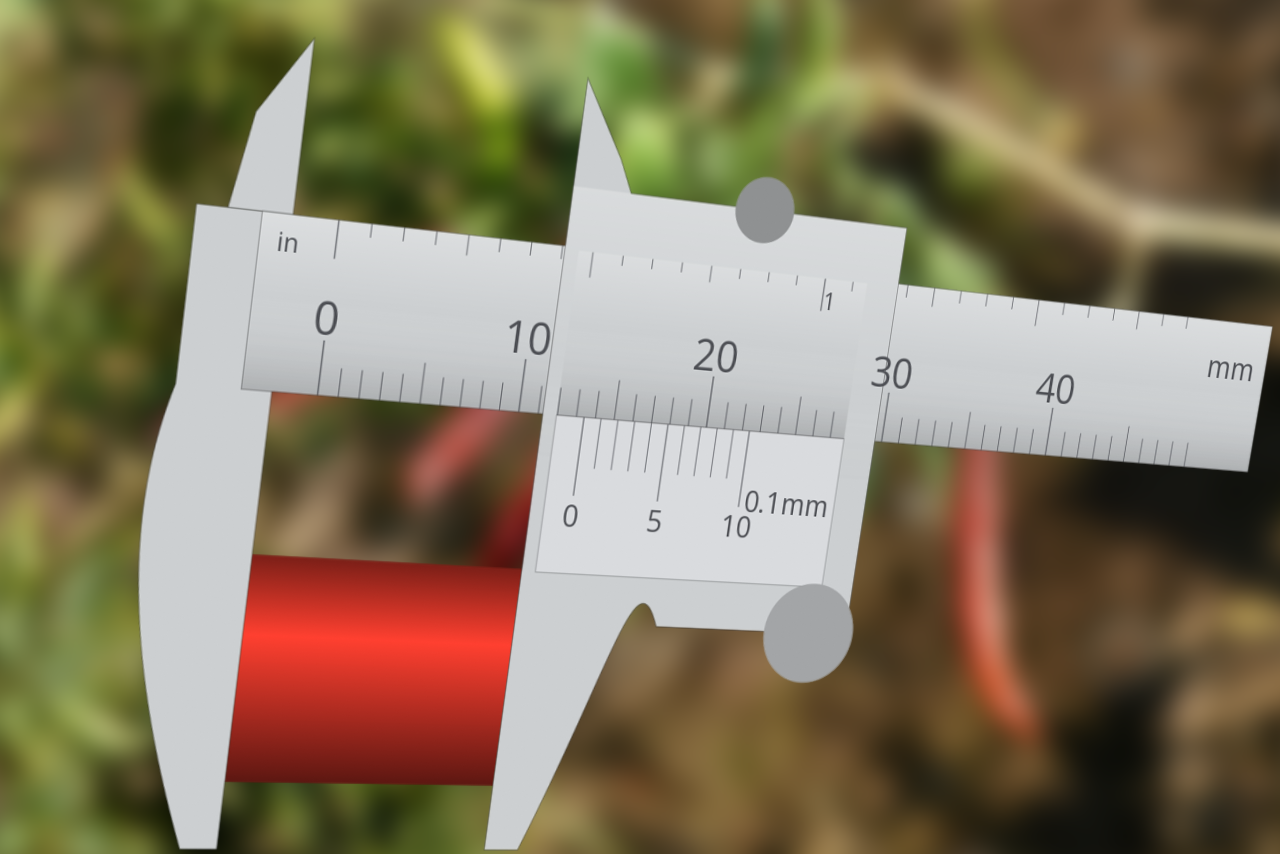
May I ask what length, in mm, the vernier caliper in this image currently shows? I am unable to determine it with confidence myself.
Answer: 13.4 mm
